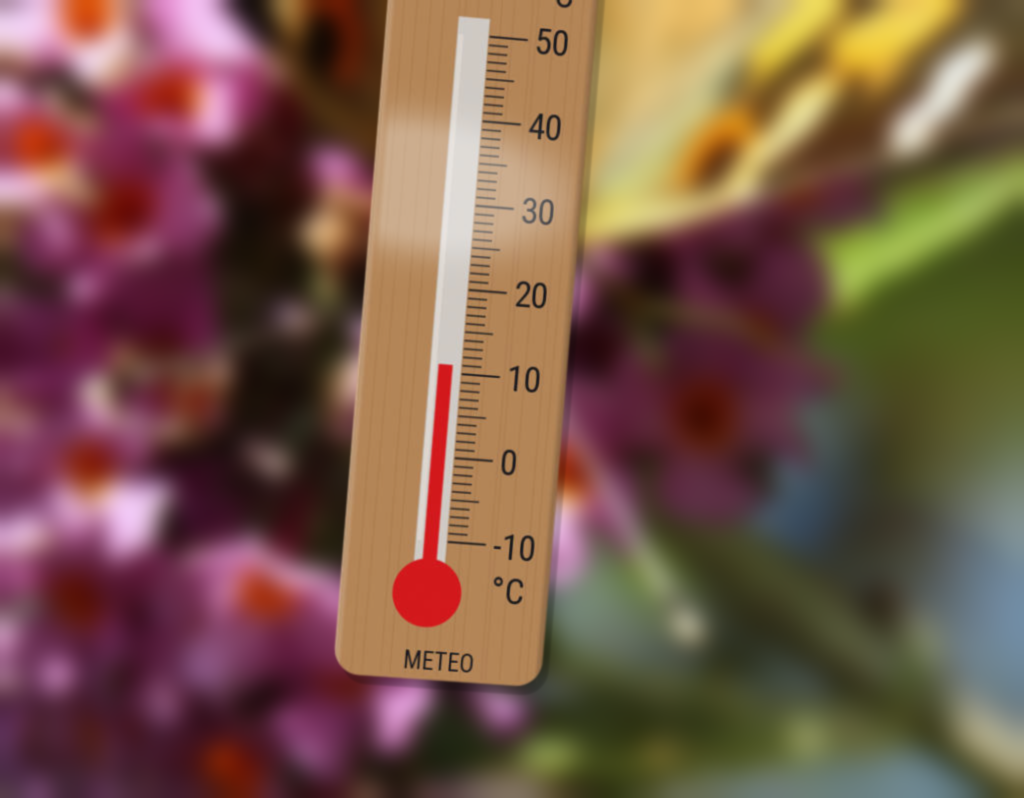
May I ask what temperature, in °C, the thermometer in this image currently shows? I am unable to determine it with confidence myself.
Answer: 11 °C
